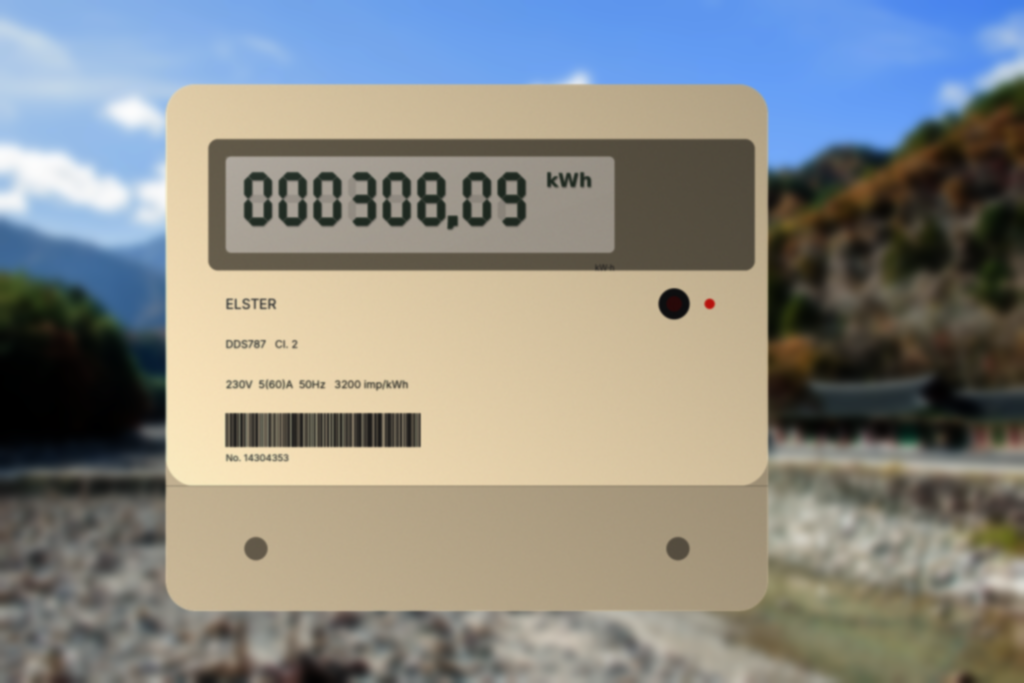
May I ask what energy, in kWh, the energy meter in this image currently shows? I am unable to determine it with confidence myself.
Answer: 308.09 kWh
